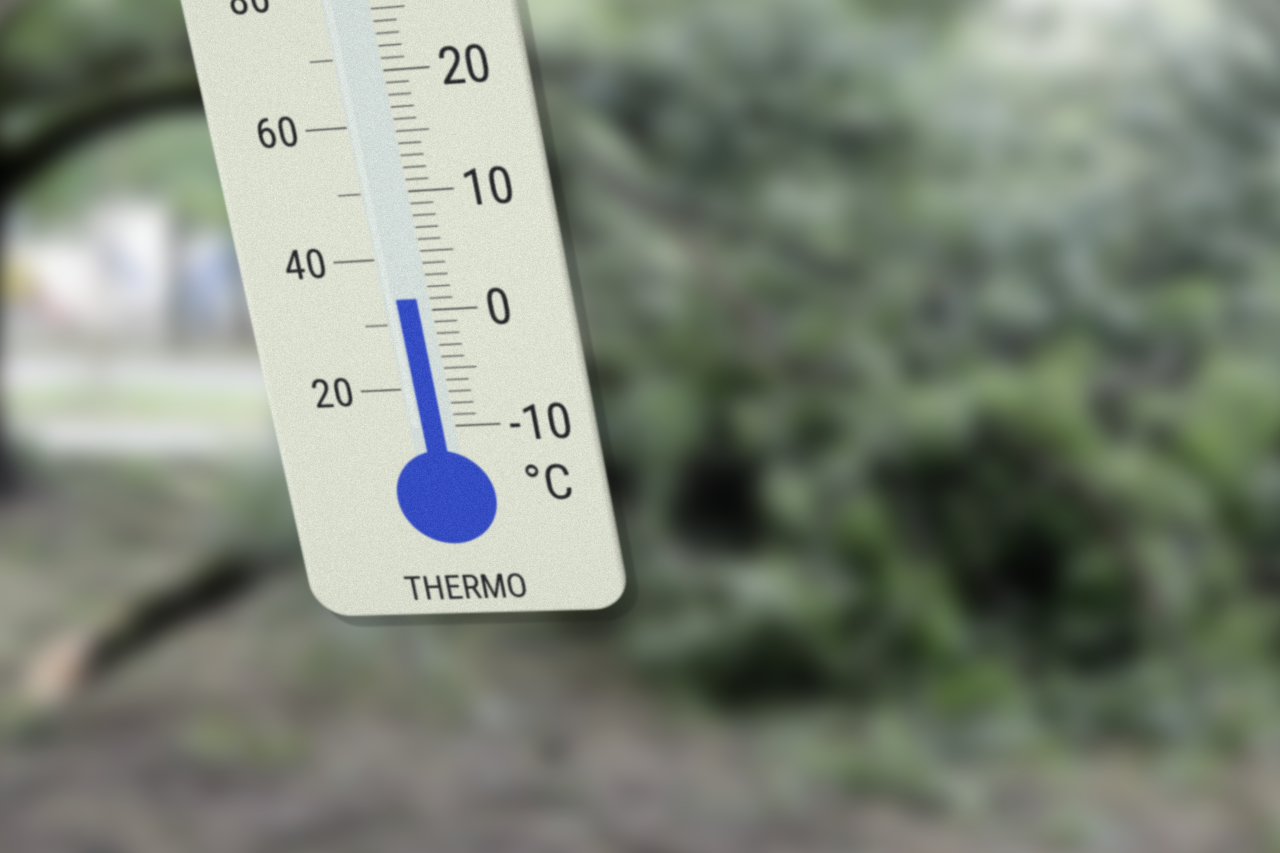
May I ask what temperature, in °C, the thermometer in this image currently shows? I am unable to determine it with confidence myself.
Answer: 1 °C
